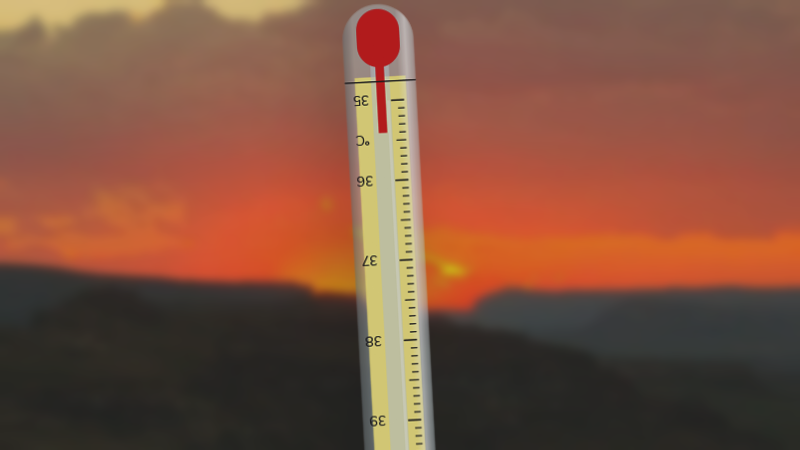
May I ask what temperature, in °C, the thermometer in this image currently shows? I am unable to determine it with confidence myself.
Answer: 35.4 °C
